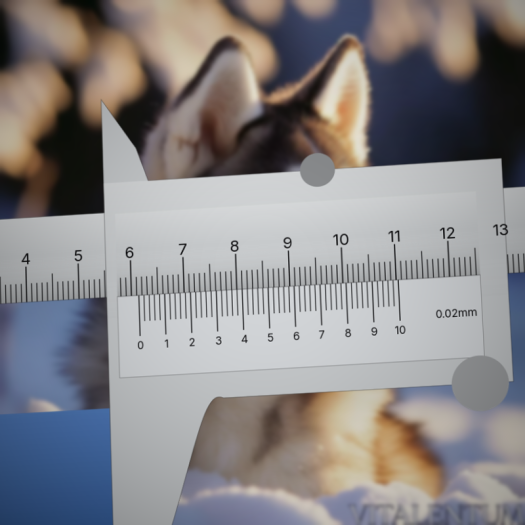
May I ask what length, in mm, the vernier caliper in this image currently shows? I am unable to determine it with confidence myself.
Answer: 61.4 mm
